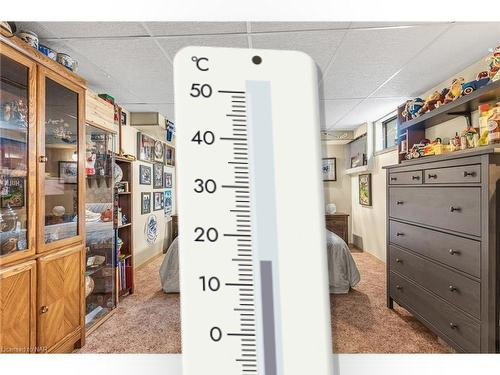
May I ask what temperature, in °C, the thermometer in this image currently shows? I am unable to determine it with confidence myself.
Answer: 15 °C
